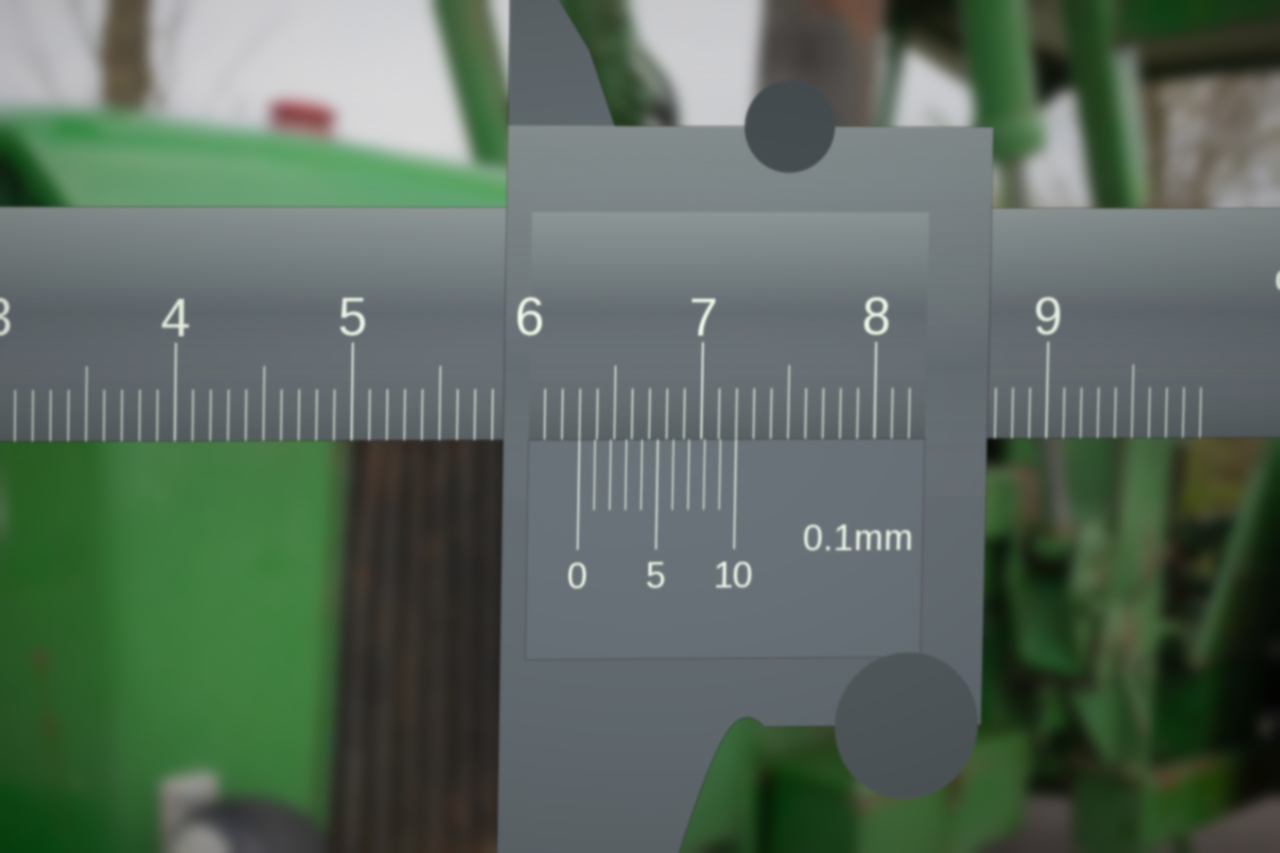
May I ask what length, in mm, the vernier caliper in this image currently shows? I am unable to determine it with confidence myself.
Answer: 63.0 mm
